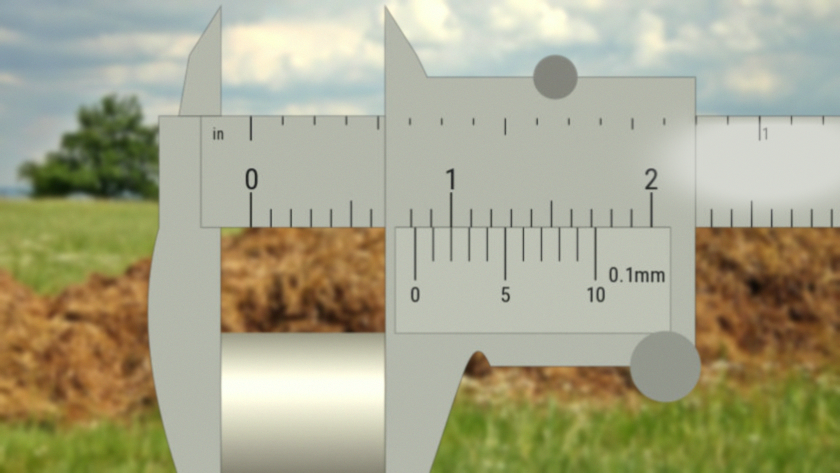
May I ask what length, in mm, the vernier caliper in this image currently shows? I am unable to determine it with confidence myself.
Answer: 8.2 mm
